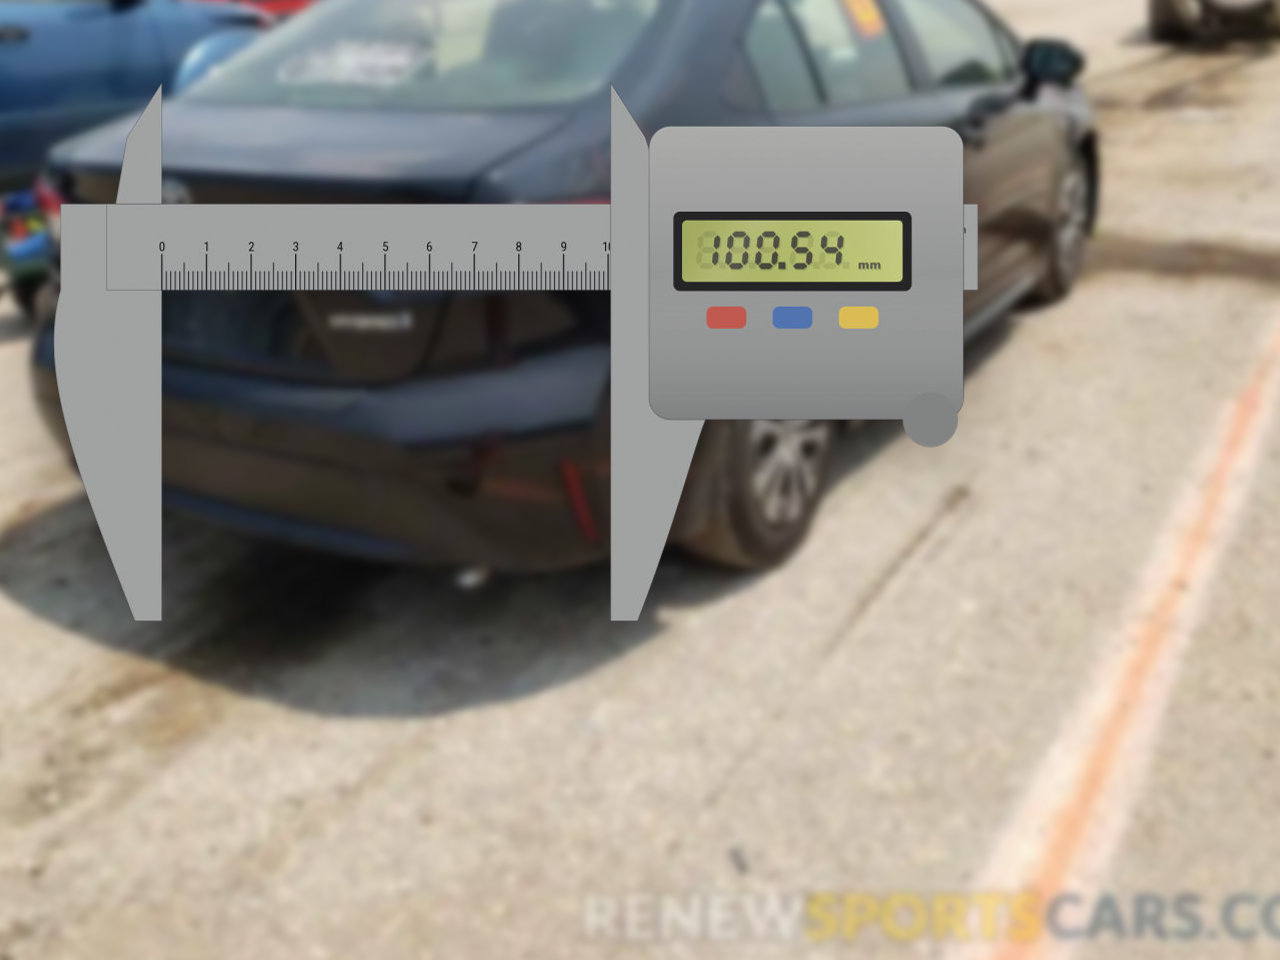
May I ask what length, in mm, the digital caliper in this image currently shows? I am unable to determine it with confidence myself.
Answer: 100.54 mm
